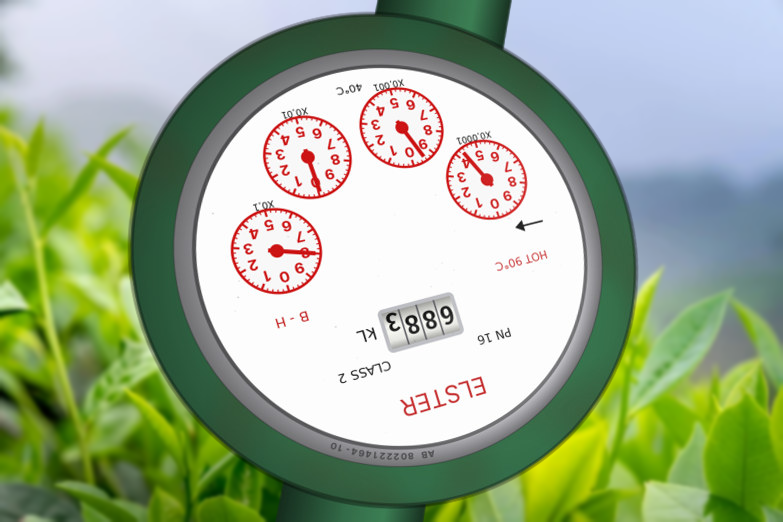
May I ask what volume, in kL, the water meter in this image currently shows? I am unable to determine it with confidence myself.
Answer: 6882.7994 kL
